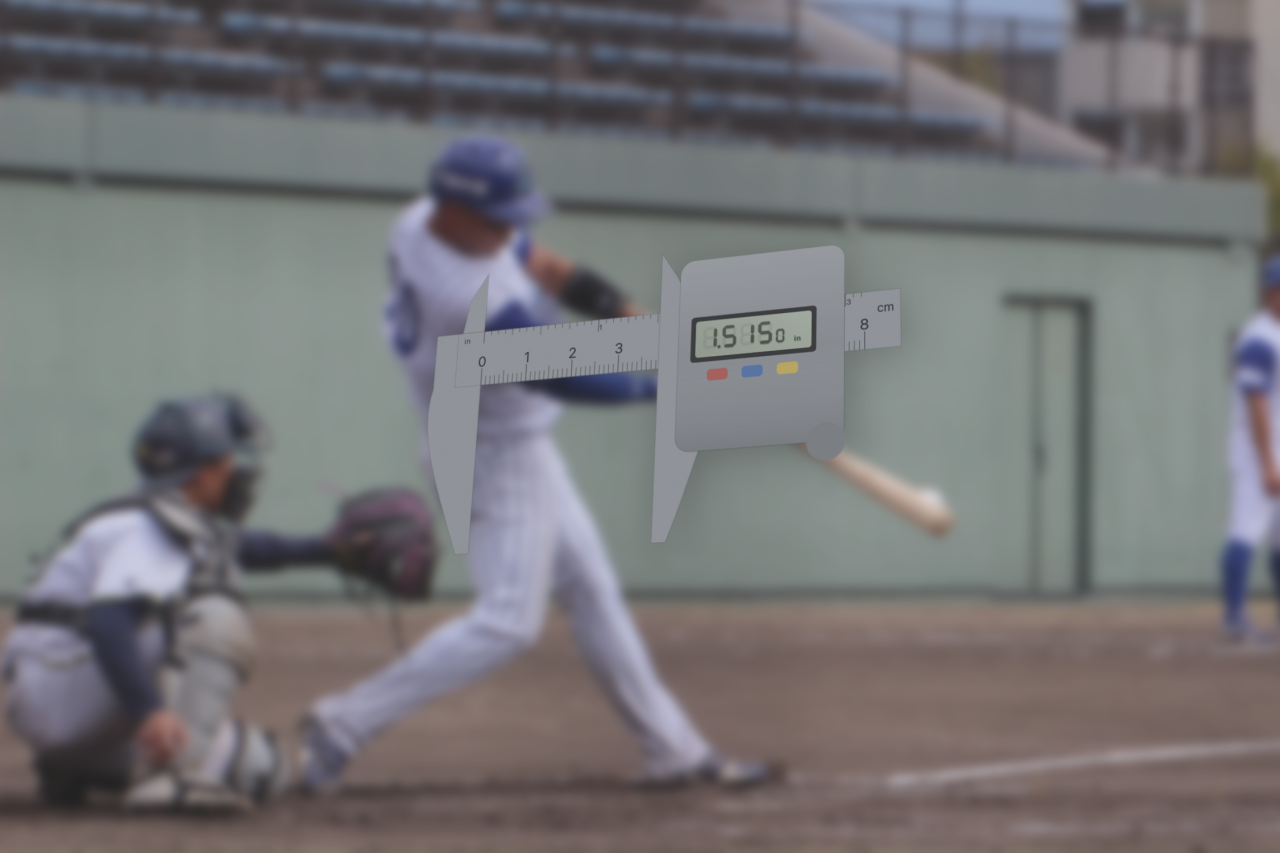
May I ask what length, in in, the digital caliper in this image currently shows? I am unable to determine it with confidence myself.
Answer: 1.5150 in
